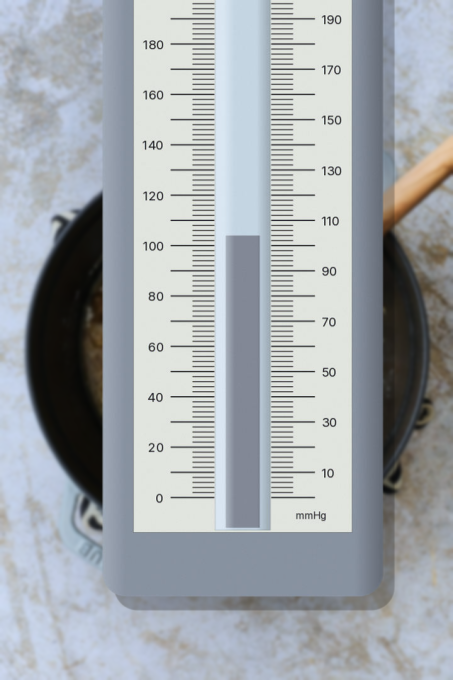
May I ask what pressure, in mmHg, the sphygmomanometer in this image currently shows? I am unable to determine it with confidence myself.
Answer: 104 mmHg
